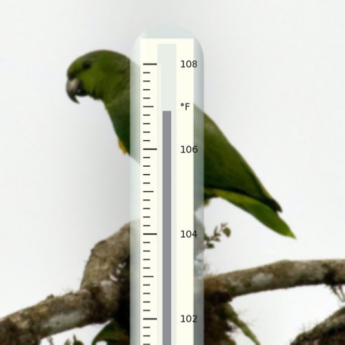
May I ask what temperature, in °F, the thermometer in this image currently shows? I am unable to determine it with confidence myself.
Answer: 106.9 °F
